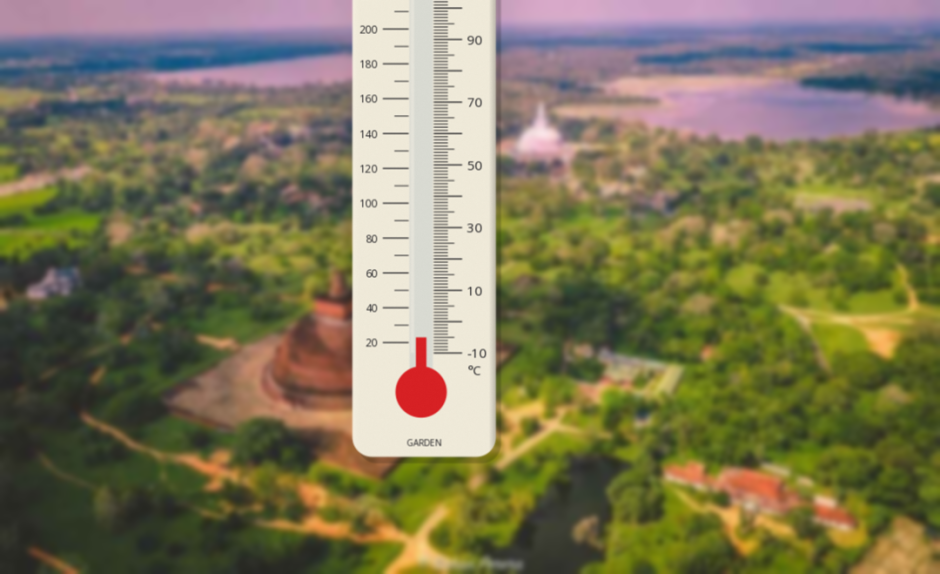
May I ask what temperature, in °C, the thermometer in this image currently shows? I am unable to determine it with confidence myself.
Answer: -5 °C
